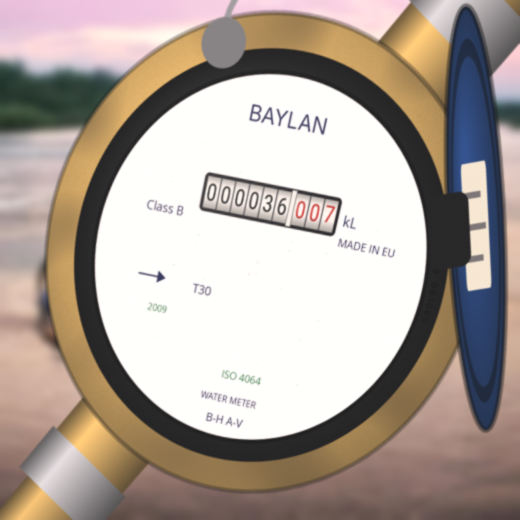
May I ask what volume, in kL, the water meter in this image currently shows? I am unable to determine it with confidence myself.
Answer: 36.007 kL
